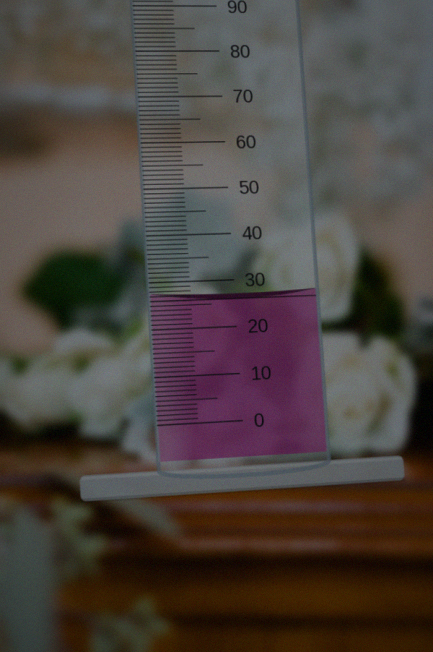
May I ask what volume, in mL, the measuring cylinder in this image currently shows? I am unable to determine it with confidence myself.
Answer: 26 mL
